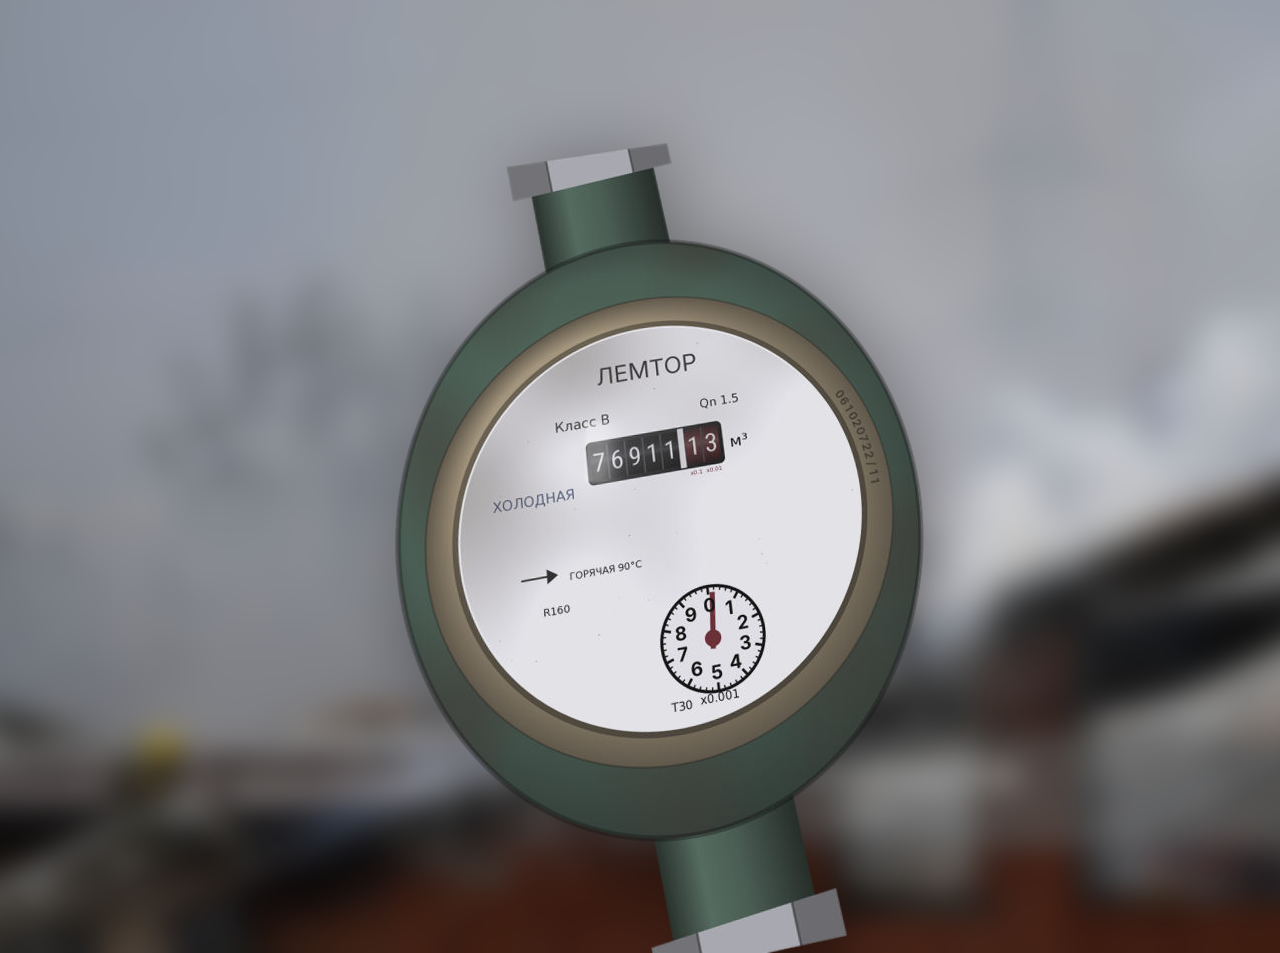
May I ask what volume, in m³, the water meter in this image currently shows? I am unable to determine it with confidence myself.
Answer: 76911.130 m³
